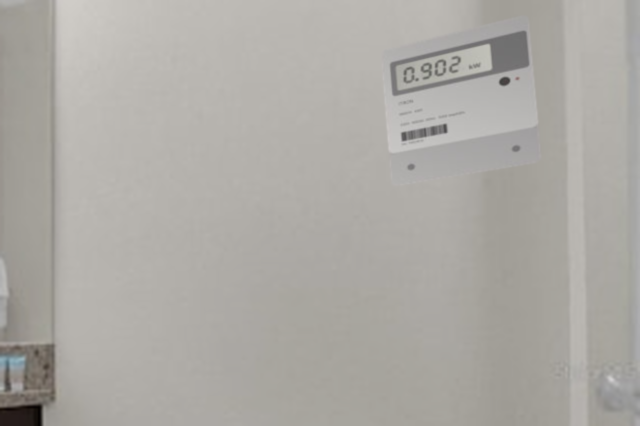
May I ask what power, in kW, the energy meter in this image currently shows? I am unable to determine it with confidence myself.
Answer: 0.902 kW
